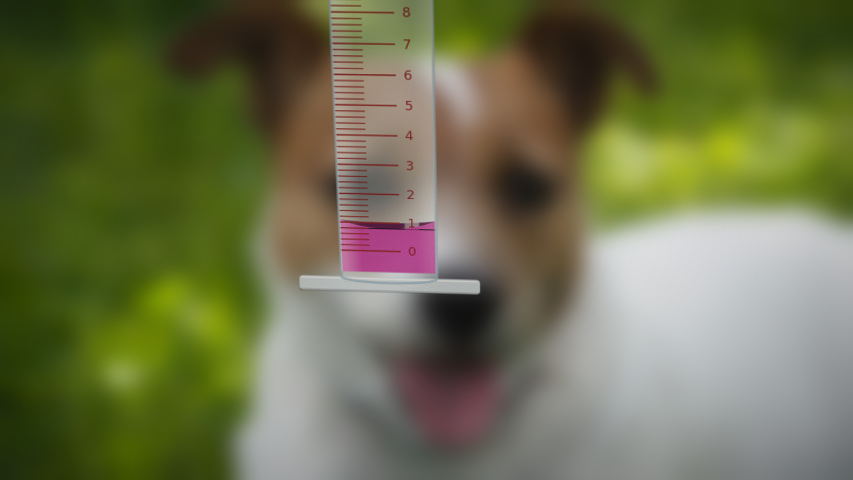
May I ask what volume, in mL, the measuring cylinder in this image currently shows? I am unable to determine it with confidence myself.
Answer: 0.8 mL
